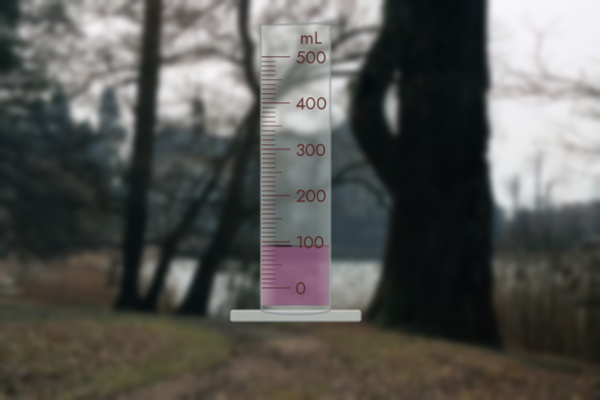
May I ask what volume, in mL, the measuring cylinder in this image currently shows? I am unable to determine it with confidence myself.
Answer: 90 mL
